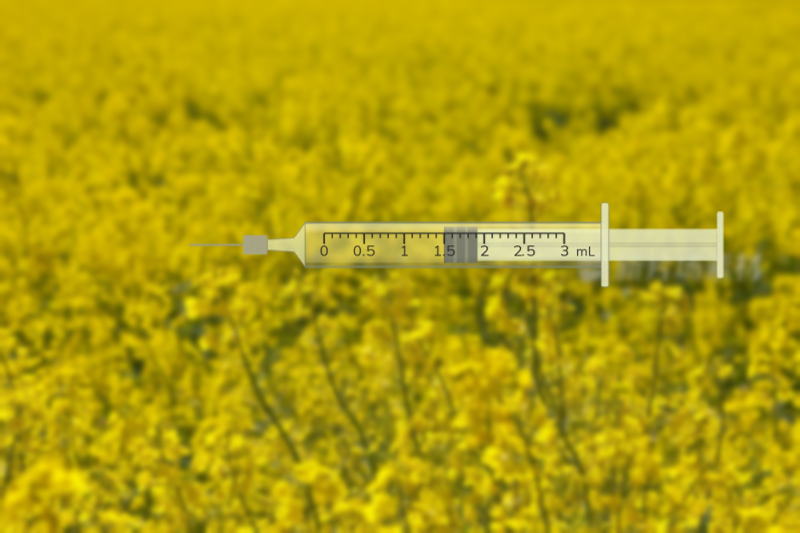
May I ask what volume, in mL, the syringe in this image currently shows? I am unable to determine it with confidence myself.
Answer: 1.5 mL
